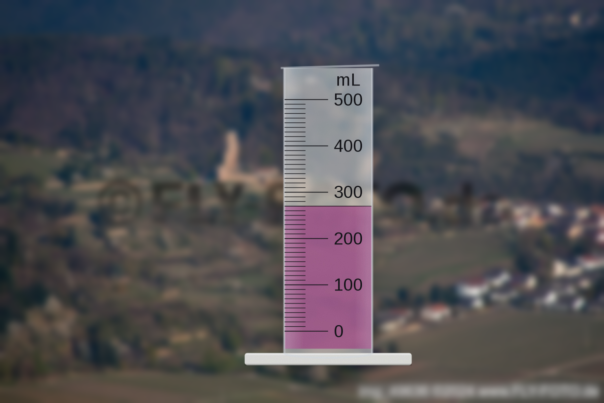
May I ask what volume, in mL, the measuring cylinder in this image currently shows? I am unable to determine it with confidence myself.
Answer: 270 mL
